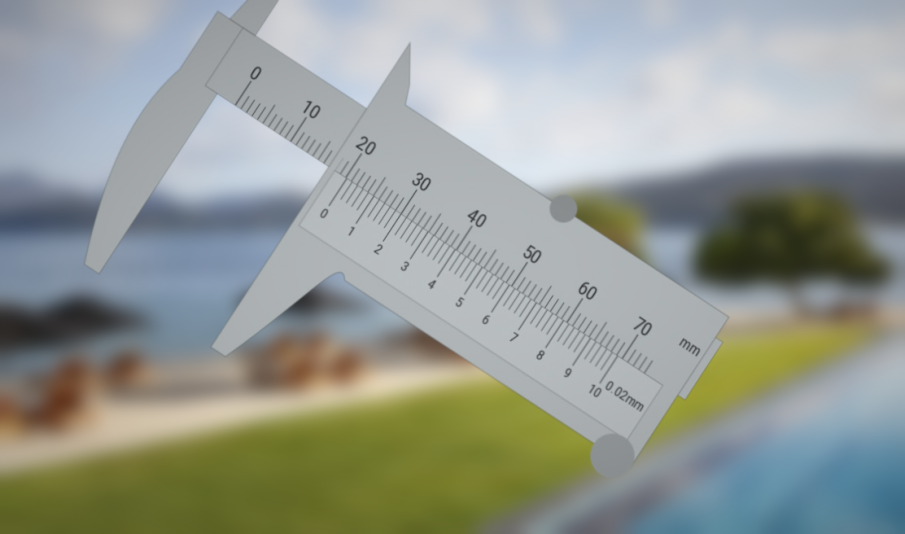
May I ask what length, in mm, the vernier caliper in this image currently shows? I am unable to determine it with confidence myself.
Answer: 20.2 mm
